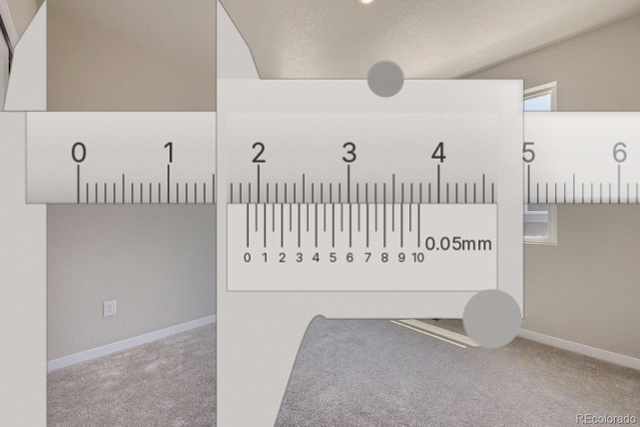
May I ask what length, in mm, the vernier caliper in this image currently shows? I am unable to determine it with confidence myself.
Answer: 18.8 mm
